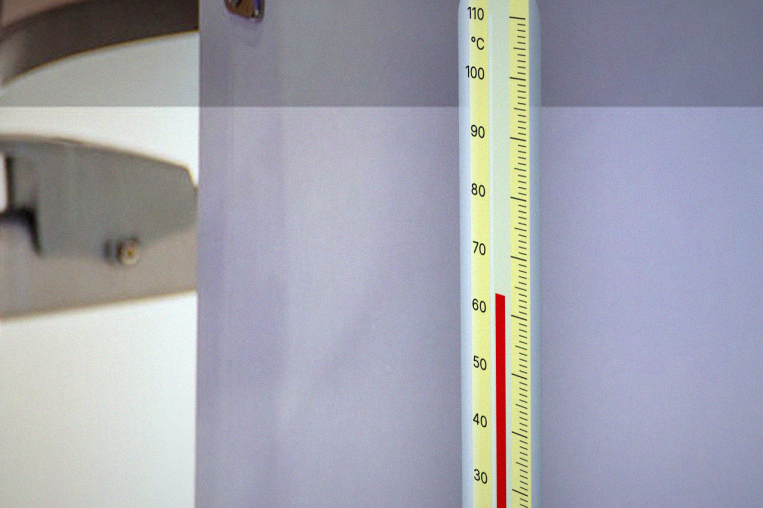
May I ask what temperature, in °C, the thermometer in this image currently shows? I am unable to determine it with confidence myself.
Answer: 63 °C
